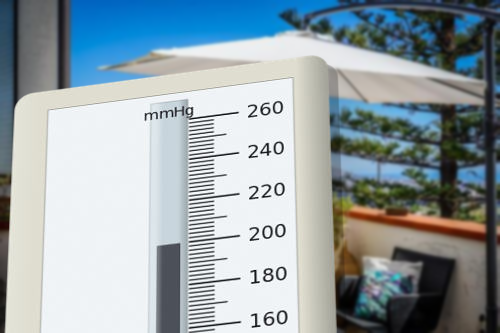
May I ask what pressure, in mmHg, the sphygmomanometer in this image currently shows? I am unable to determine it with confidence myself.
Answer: 200 mmHg
